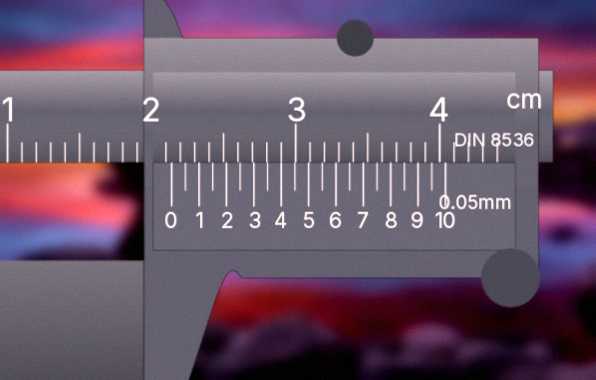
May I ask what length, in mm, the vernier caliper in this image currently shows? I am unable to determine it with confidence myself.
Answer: 21.4 mm
